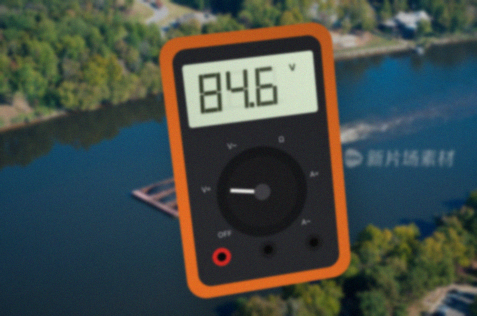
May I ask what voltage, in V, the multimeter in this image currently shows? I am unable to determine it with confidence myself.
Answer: 84.6 V
